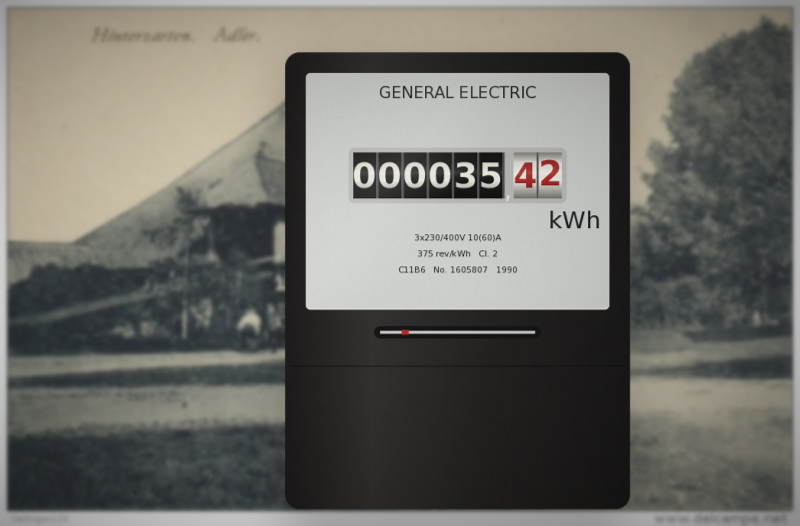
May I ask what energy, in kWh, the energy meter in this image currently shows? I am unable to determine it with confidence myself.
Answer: 35.42 kWh
